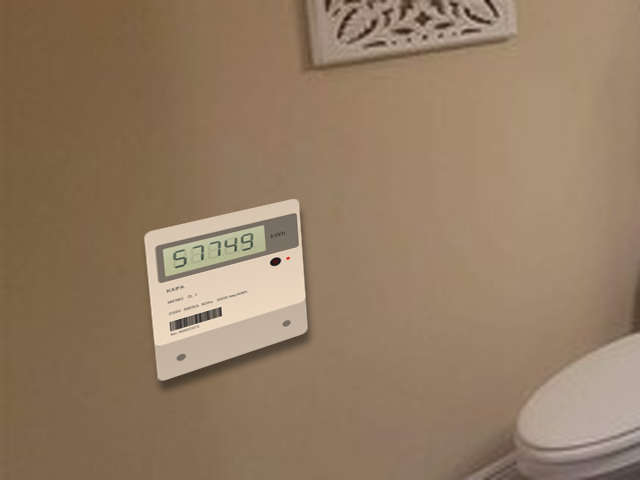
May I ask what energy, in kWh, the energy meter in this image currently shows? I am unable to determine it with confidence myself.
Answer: 57749 kWh
